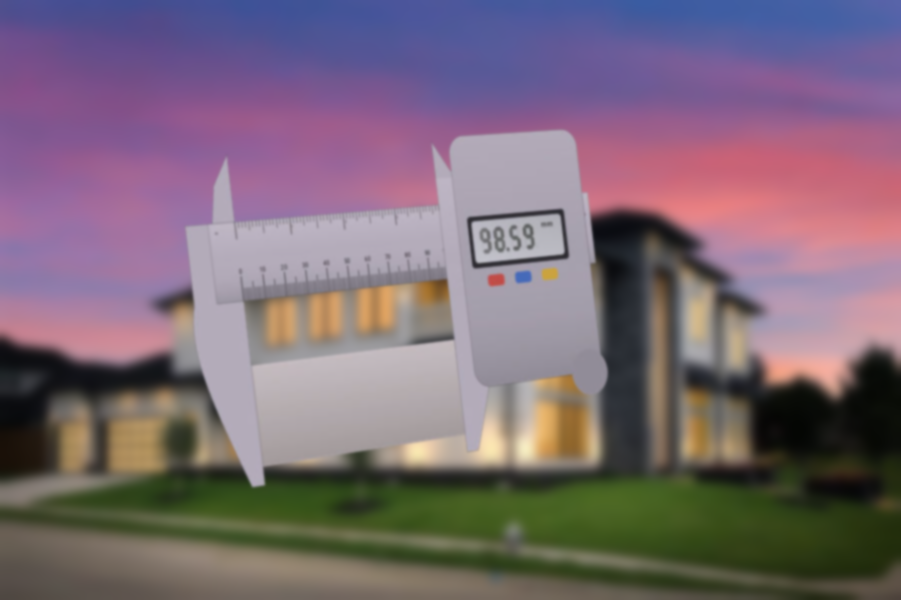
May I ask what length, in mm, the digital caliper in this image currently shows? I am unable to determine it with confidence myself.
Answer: 98.59 mm
